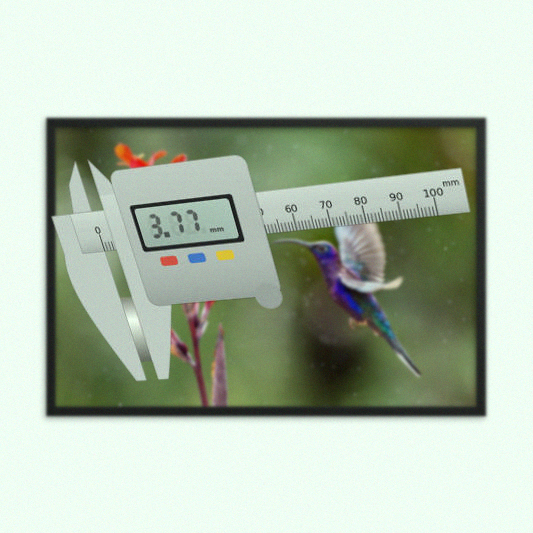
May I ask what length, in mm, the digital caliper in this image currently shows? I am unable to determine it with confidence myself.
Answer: 3.77 mm
